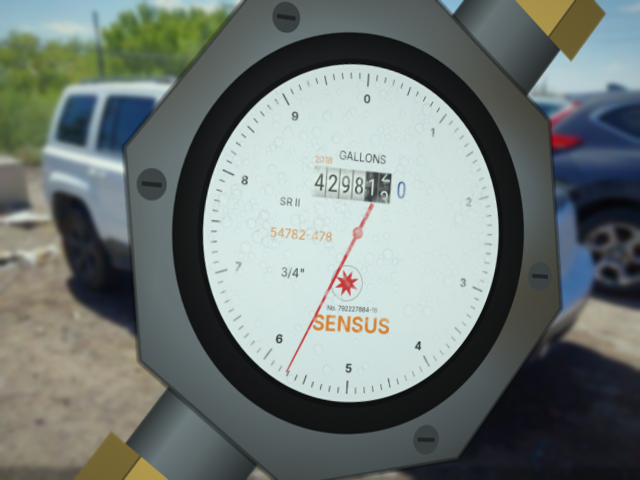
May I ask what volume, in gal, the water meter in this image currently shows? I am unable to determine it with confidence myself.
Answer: 4298125.7 gal
